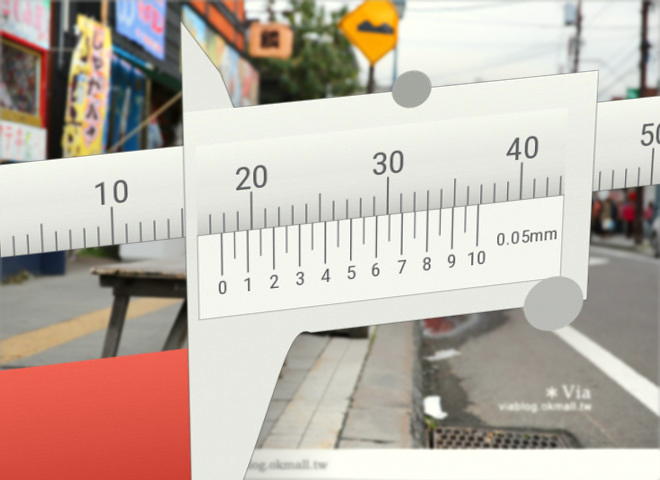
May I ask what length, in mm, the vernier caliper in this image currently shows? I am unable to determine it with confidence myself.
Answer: 17.8 mm
